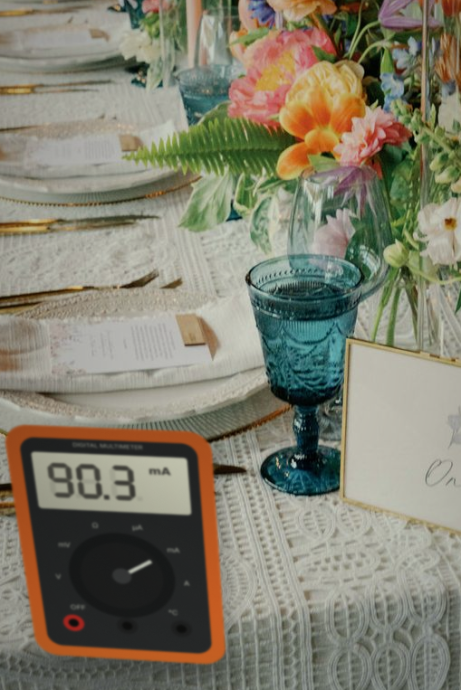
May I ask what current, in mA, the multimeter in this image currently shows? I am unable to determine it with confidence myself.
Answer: 90.3 mA
